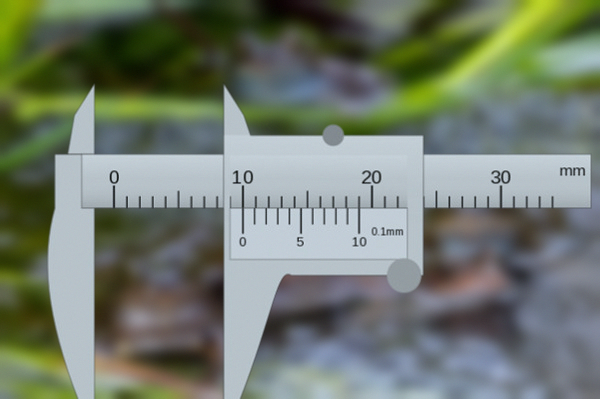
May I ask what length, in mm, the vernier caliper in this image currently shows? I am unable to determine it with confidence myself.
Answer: 10.0 mm
